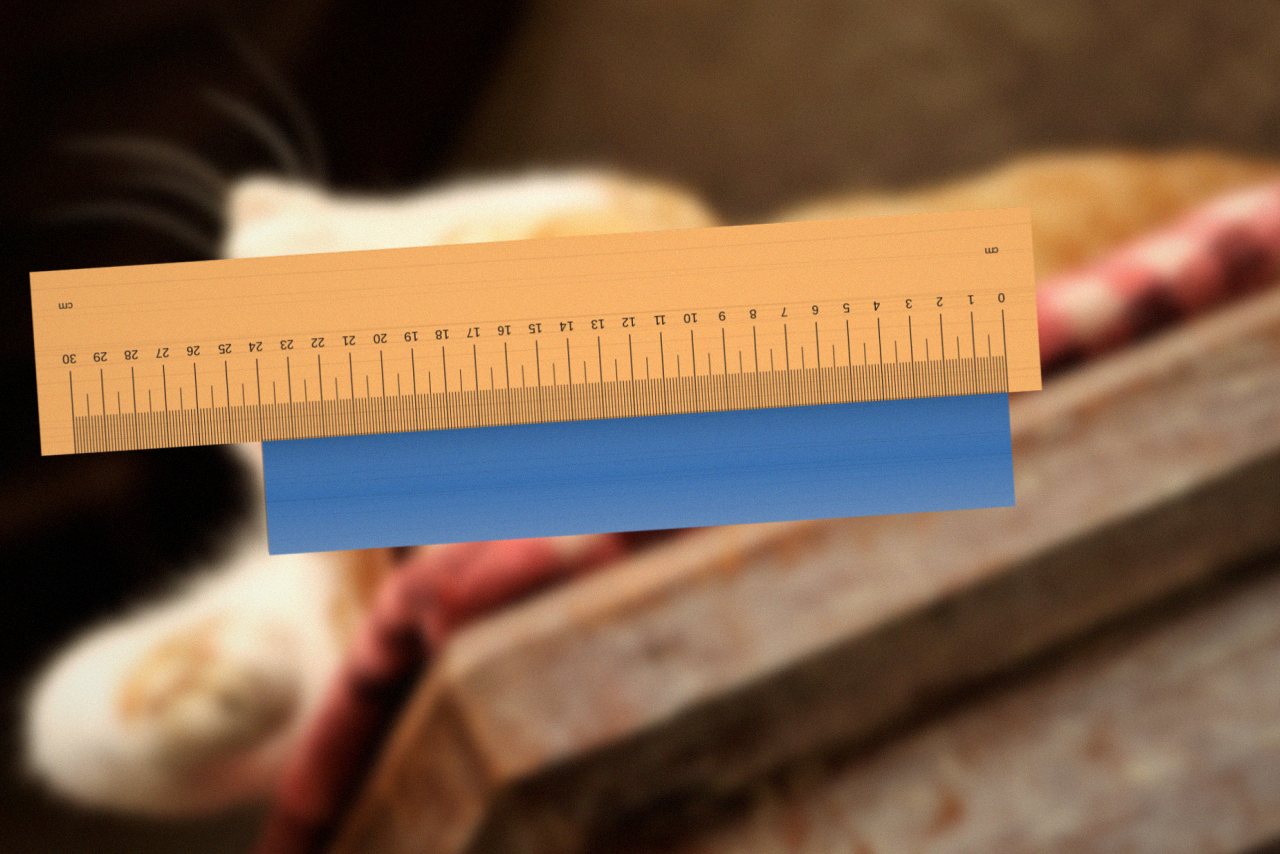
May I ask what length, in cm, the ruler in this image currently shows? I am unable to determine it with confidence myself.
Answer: 24 cm
